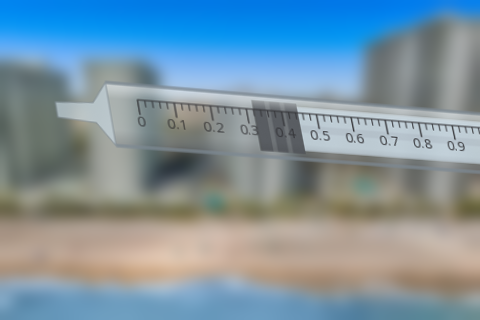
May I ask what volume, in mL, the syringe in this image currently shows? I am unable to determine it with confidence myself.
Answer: 0.32 mL
